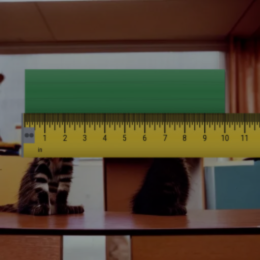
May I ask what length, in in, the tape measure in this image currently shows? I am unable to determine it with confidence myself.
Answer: 10 in
